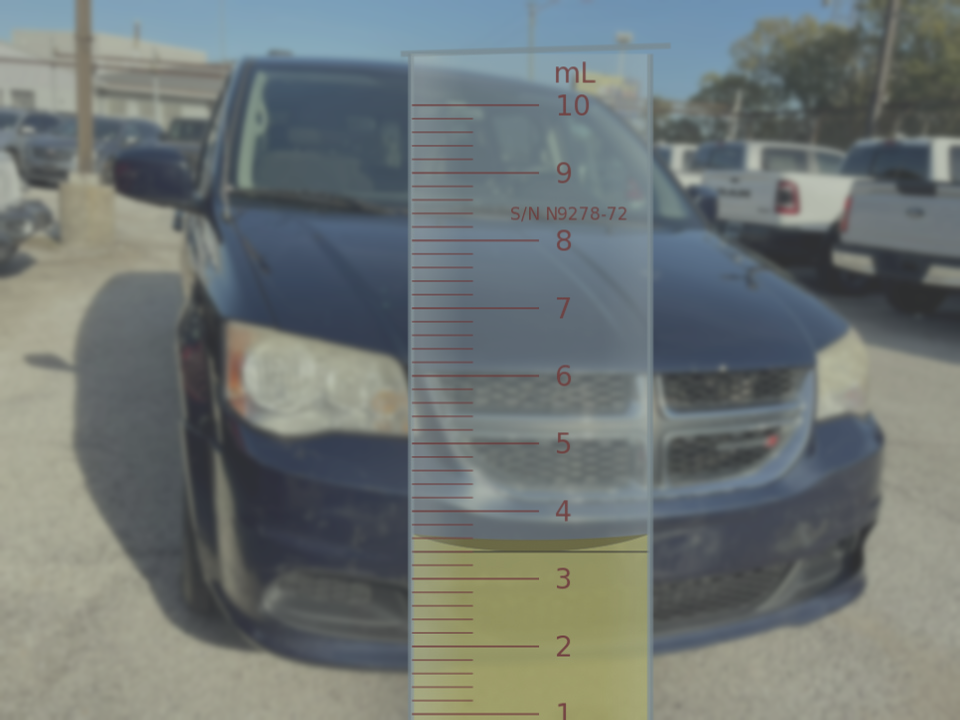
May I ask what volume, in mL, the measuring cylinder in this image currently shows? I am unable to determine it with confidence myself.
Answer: 3.4 mL
